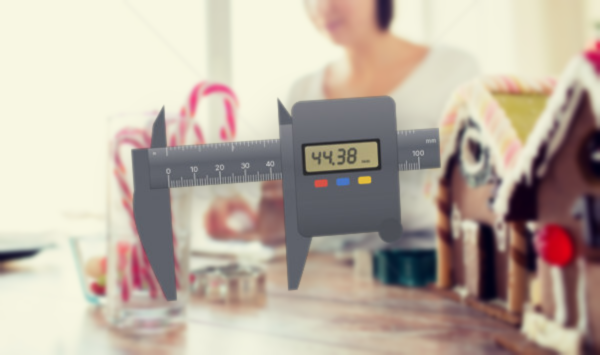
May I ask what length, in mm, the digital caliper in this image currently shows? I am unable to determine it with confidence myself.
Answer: 44.38 mm
